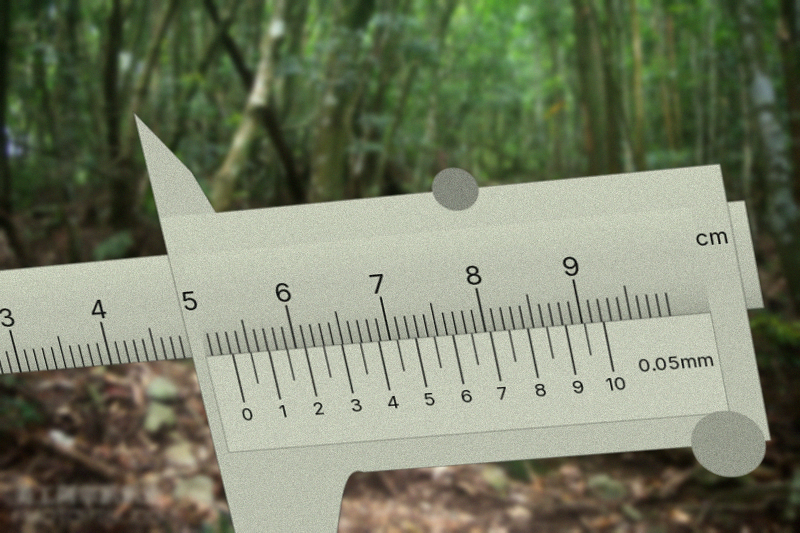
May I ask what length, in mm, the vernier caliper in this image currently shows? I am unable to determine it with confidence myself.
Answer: 53.2 mm
